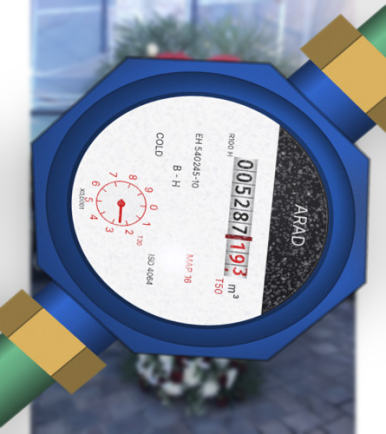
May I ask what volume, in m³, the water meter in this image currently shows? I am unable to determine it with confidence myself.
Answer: 5287.1932 m³
